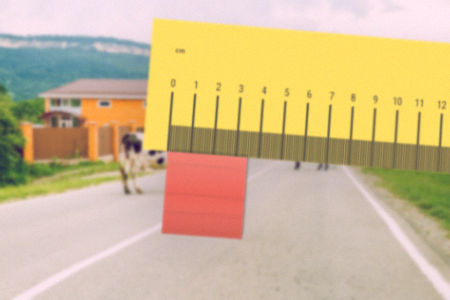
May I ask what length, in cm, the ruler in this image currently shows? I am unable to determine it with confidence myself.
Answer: 3.5 cm
